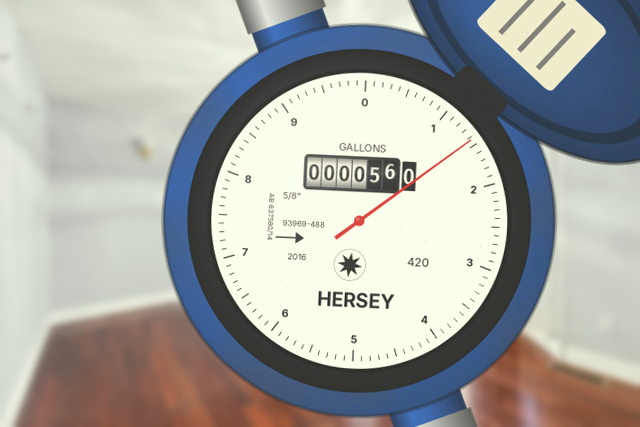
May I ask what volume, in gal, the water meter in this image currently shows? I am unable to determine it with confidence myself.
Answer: 561.4 gal
